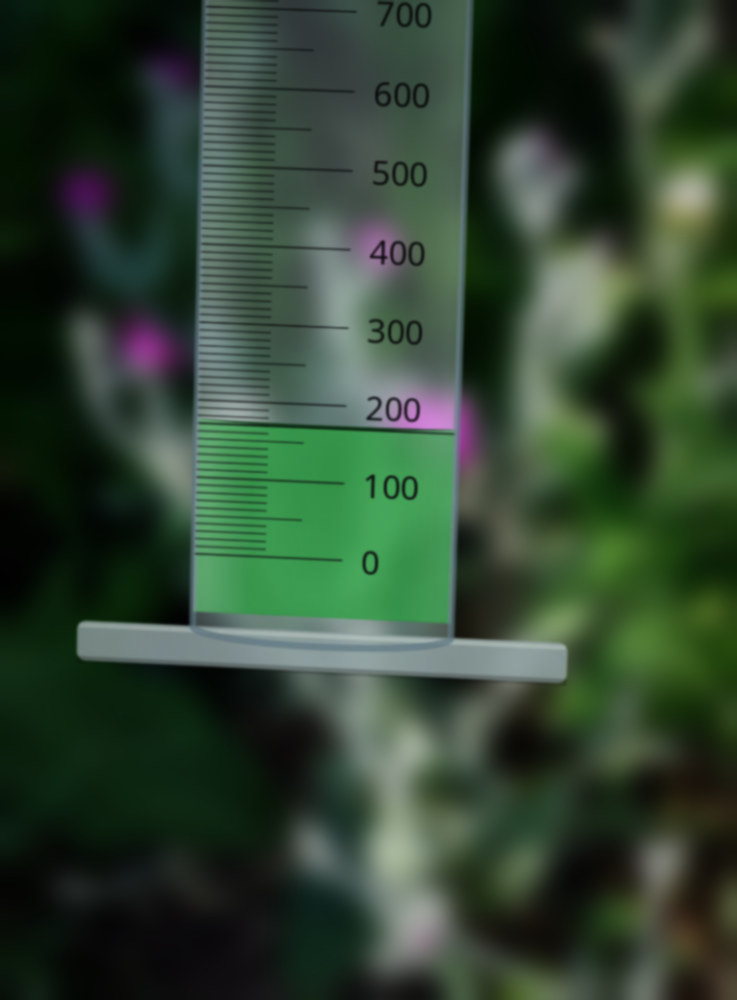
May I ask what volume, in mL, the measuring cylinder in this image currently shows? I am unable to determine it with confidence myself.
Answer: 170 mL
